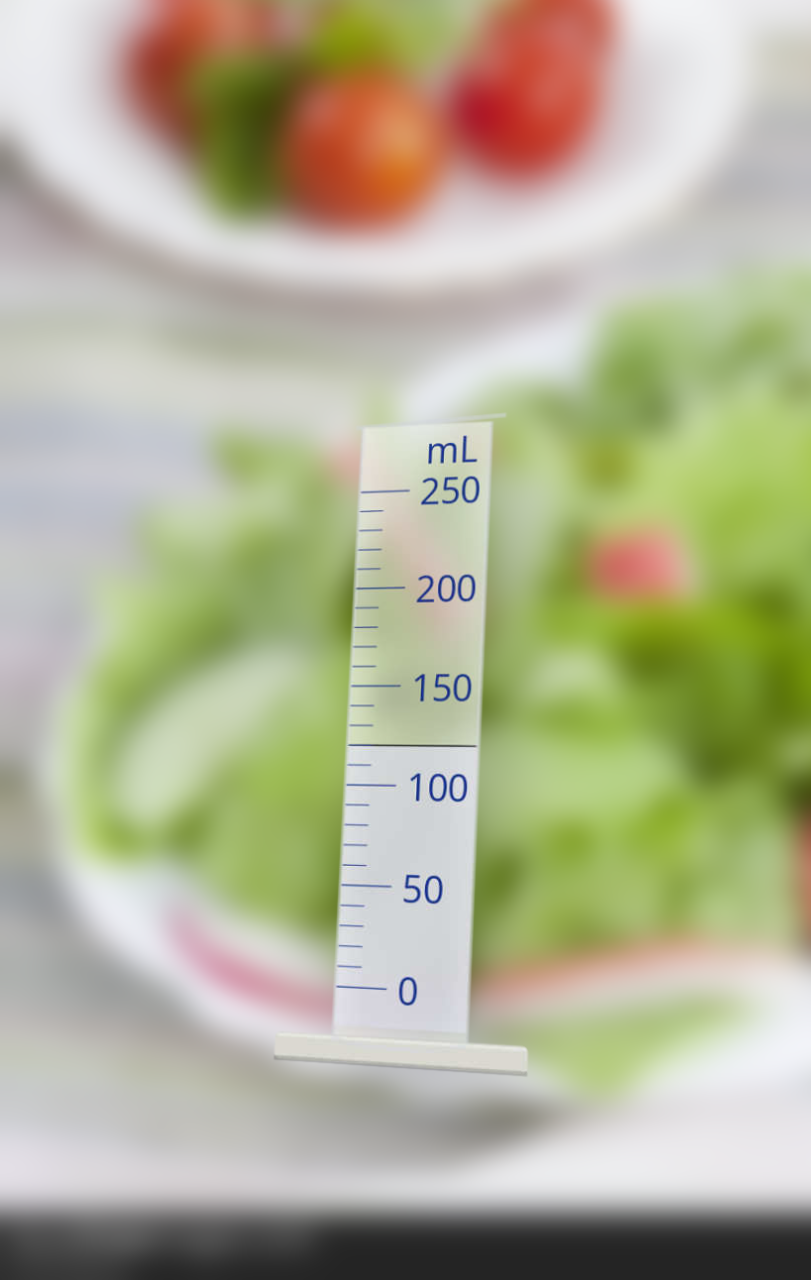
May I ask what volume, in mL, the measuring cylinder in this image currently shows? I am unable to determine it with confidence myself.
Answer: 120 mL
